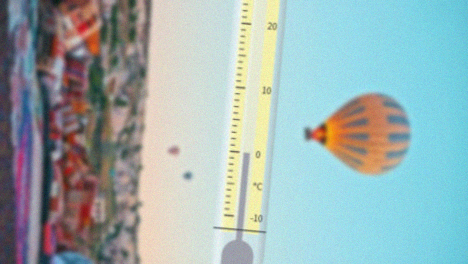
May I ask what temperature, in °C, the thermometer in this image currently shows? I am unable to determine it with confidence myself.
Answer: 0 °C
